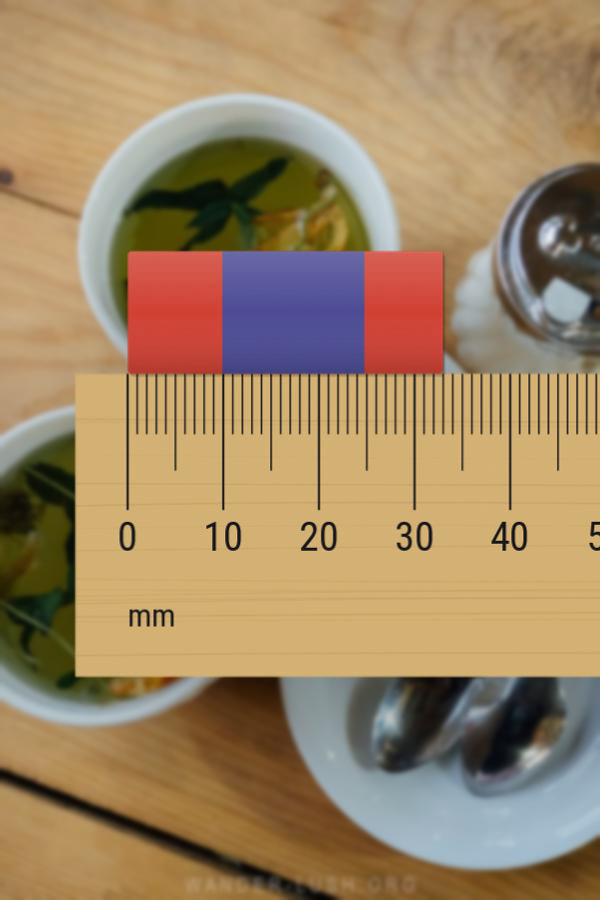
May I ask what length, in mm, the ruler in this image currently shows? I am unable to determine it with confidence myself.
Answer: 33 mm
